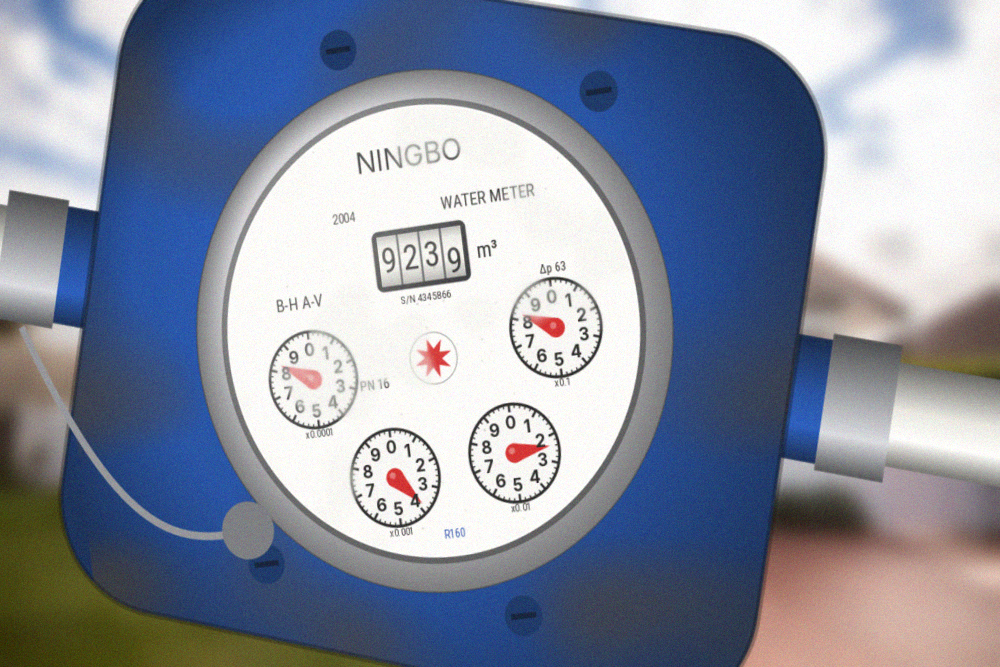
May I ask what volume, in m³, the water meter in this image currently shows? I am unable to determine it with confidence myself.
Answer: 9238.8238 m³
